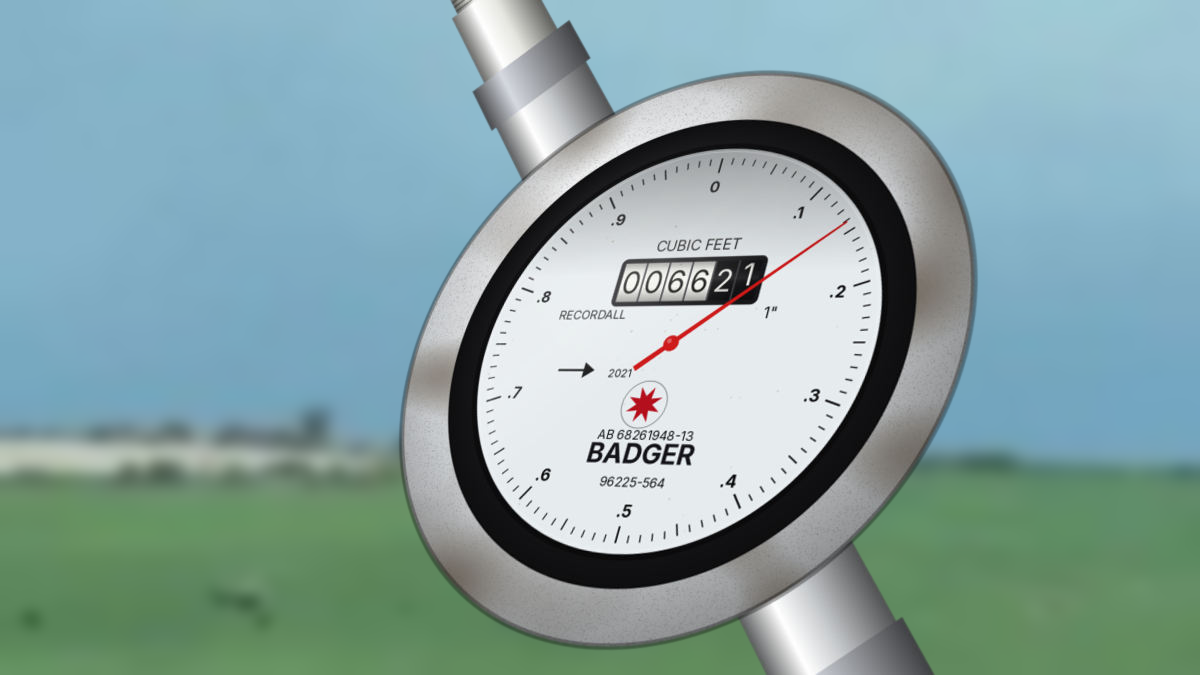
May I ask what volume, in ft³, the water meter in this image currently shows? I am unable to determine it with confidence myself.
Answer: 6621.14 ft³
